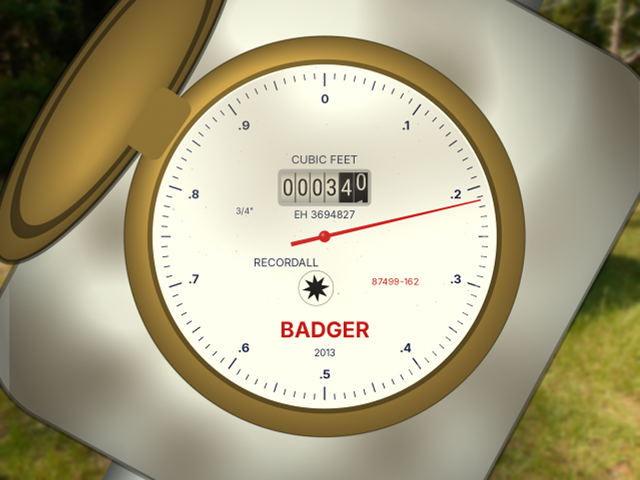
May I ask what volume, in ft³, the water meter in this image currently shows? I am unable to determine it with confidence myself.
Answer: 340.21 ft³
